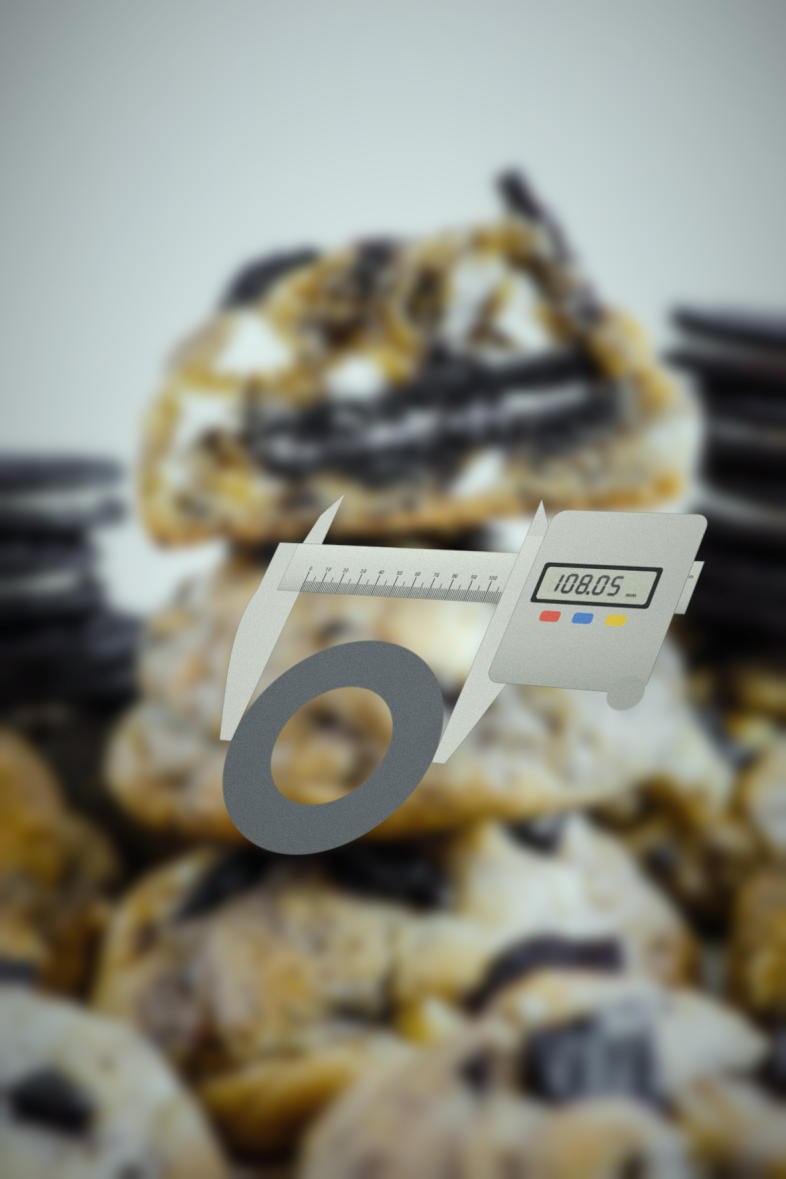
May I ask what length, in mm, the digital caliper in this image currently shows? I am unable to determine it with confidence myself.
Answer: 108.05 mm
